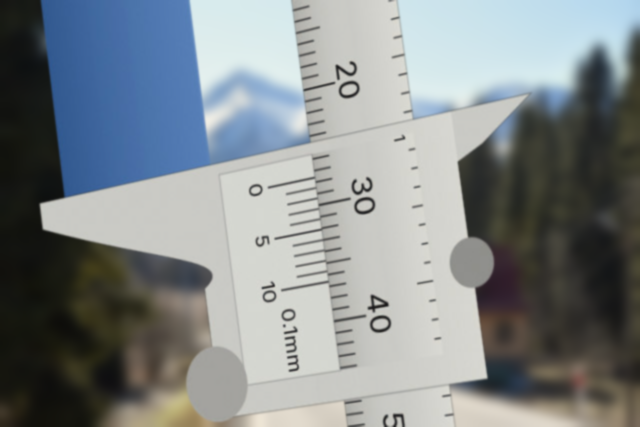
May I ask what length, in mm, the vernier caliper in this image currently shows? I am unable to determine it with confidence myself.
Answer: 27.6 mm
